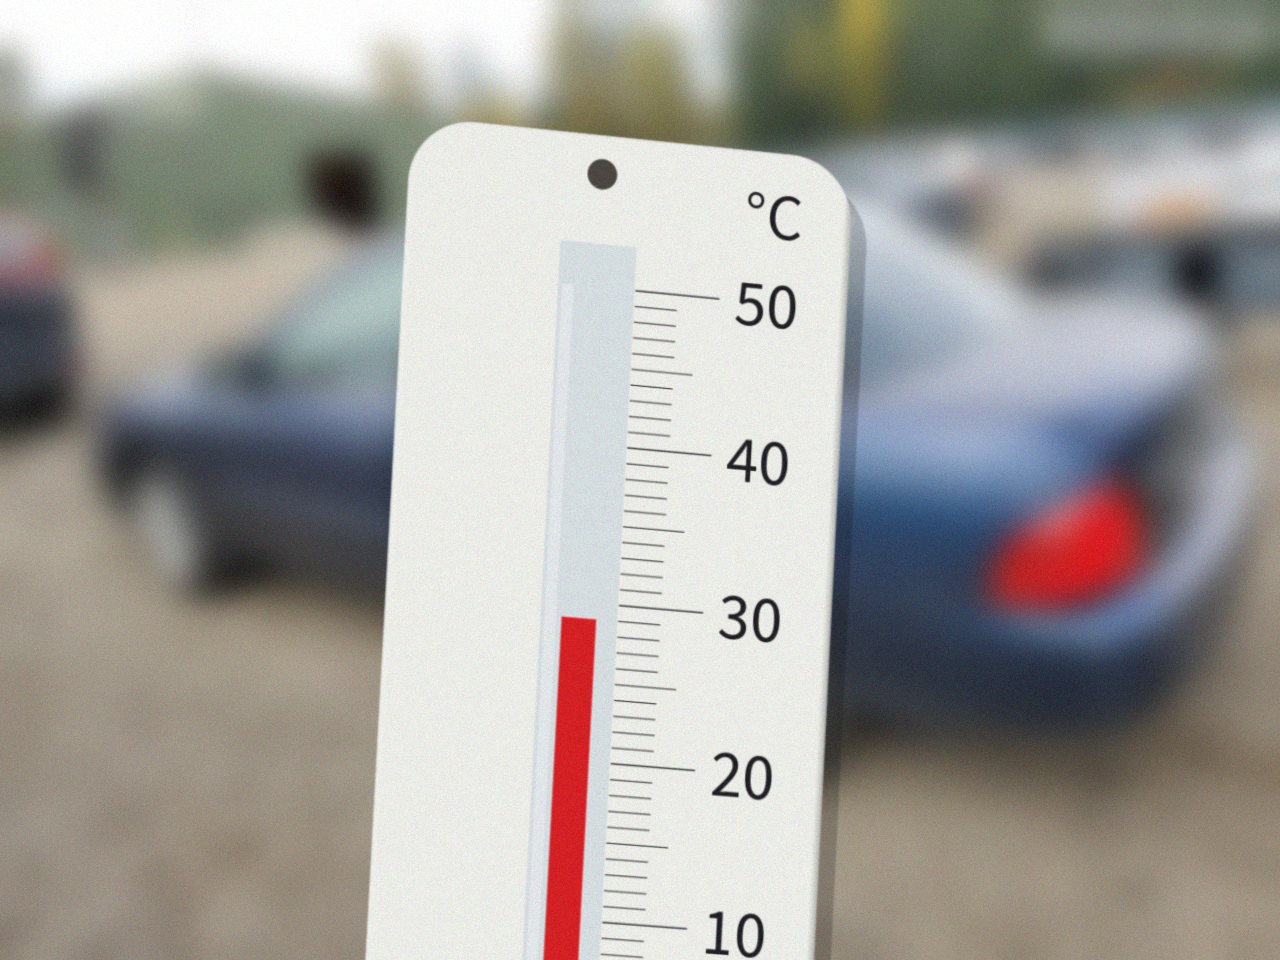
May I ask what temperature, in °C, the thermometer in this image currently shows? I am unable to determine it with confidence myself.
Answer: 29 °C
